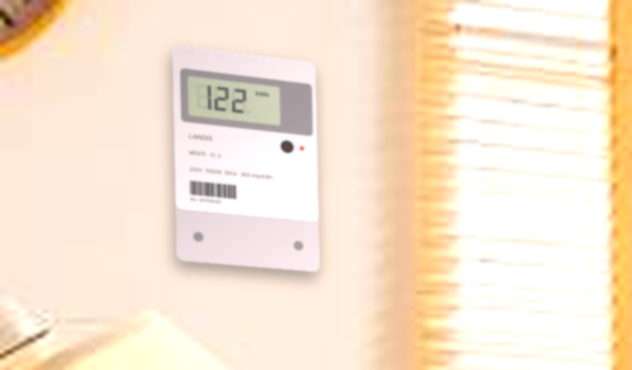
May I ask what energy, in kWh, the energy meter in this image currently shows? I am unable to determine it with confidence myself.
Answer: 122 kWh
